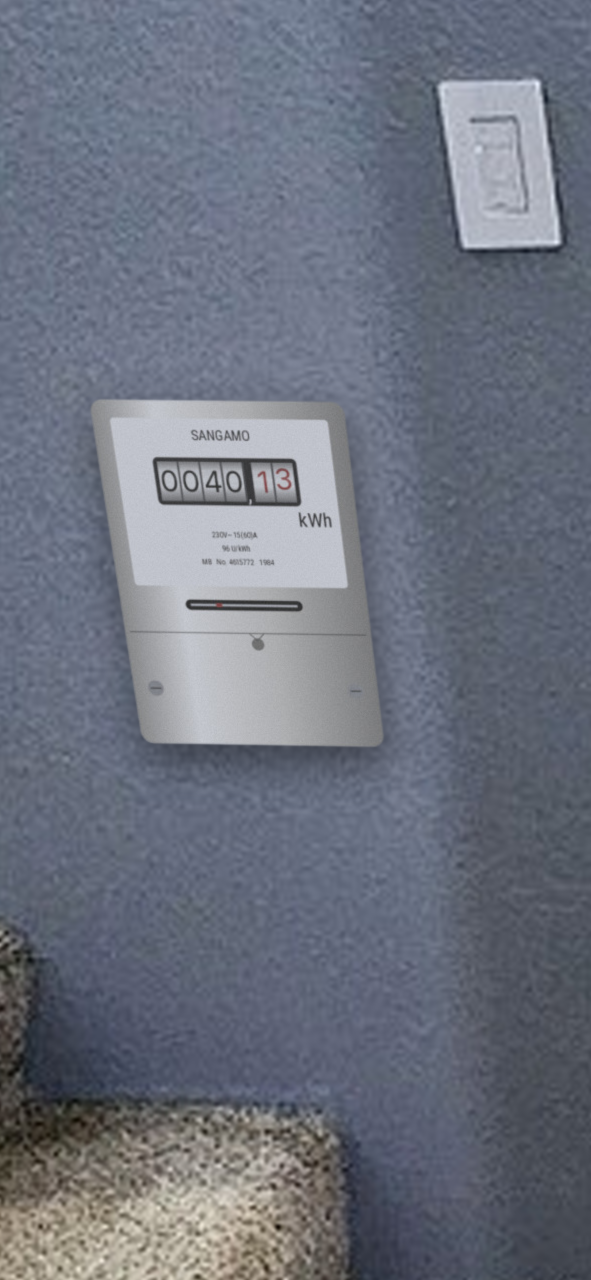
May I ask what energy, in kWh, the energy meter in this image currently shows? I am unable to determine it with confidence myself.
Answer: 40.13 kWh
